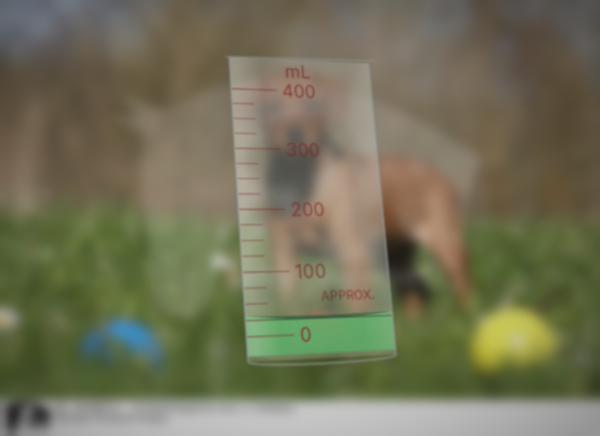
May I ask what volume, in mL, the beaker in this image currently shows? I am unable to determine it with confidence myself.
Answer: 25 mL
